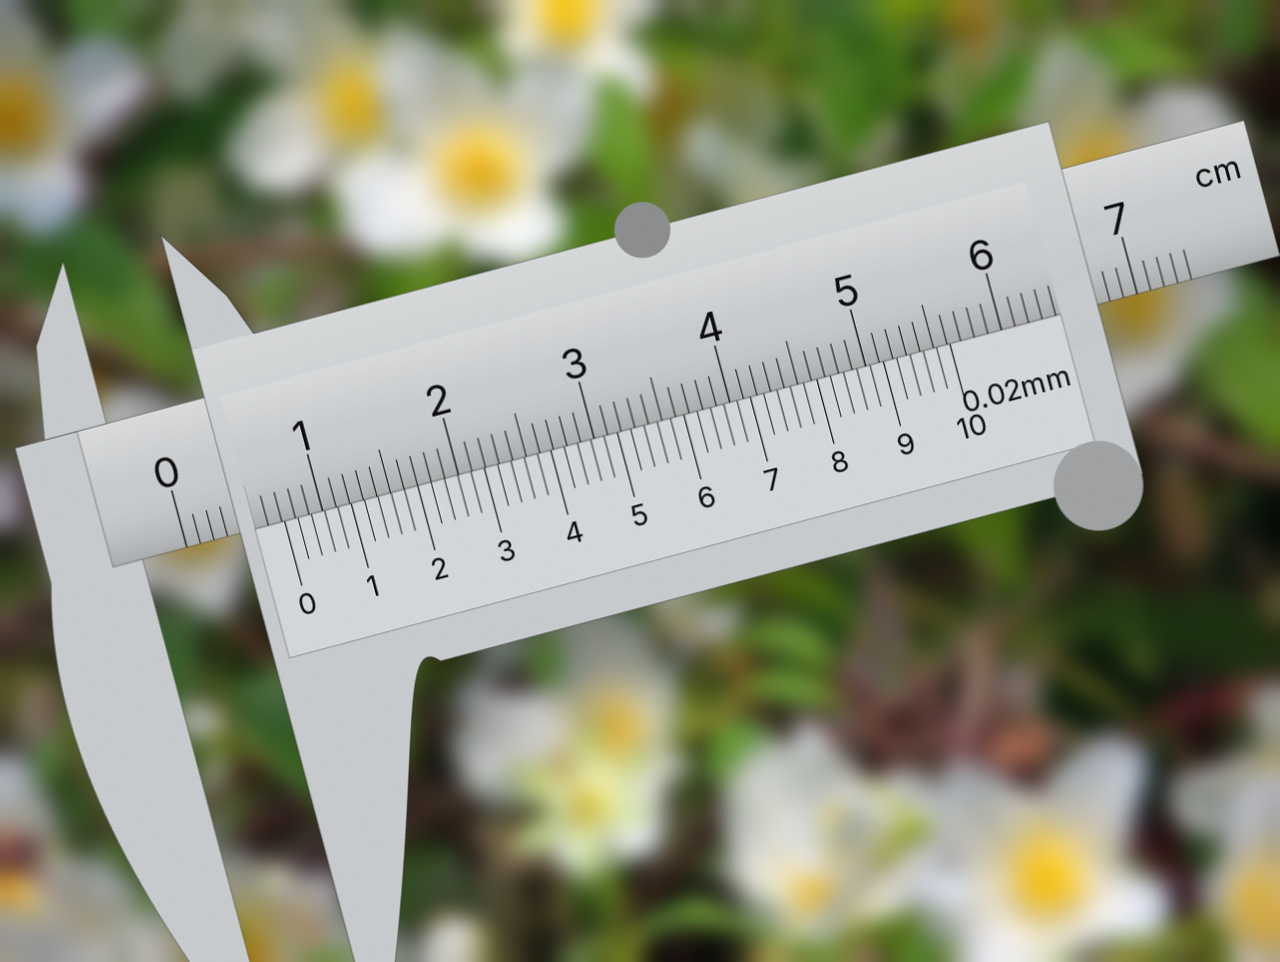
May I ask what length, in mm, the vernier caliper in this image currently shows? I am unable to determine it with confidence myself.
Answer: 7.2 mm
